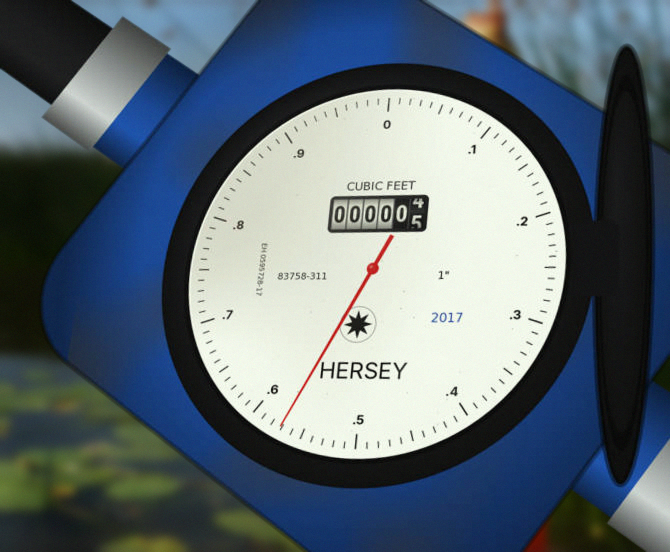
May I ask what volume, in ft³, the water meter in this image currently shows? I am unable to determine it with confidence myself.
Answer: 4.57 ft³
